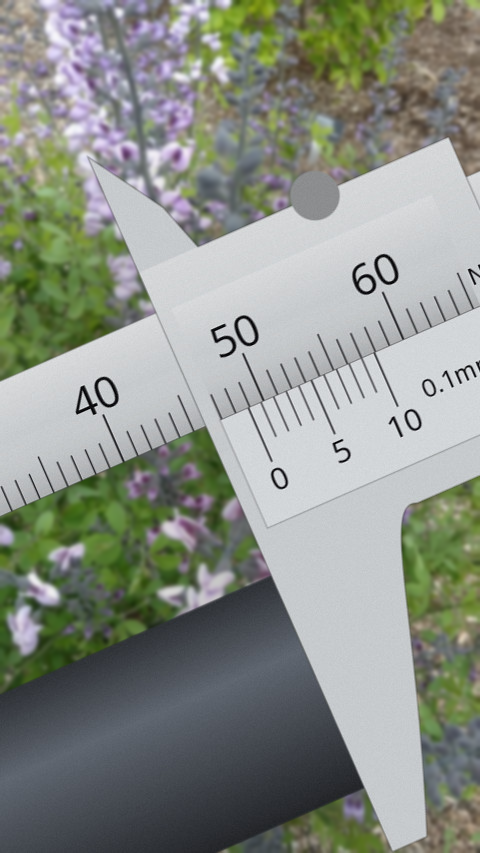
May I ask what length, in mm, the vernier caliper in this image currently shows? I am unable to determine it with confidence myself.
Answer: 48.9 mm
